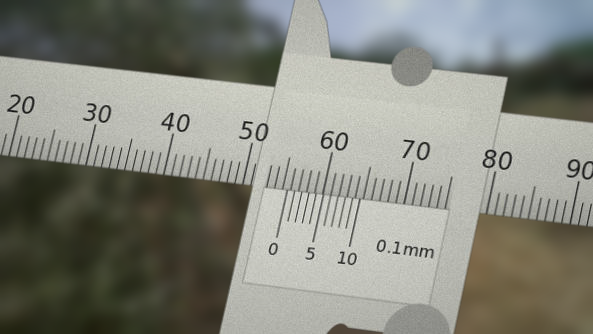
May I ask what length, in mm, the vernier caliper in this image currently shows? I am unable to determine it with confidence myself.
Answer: 55.6 mm
